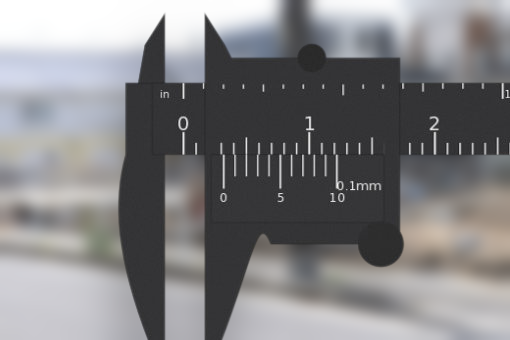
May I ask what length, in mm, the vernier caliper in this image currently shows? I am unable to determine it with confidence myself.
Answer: 3.2 mm
